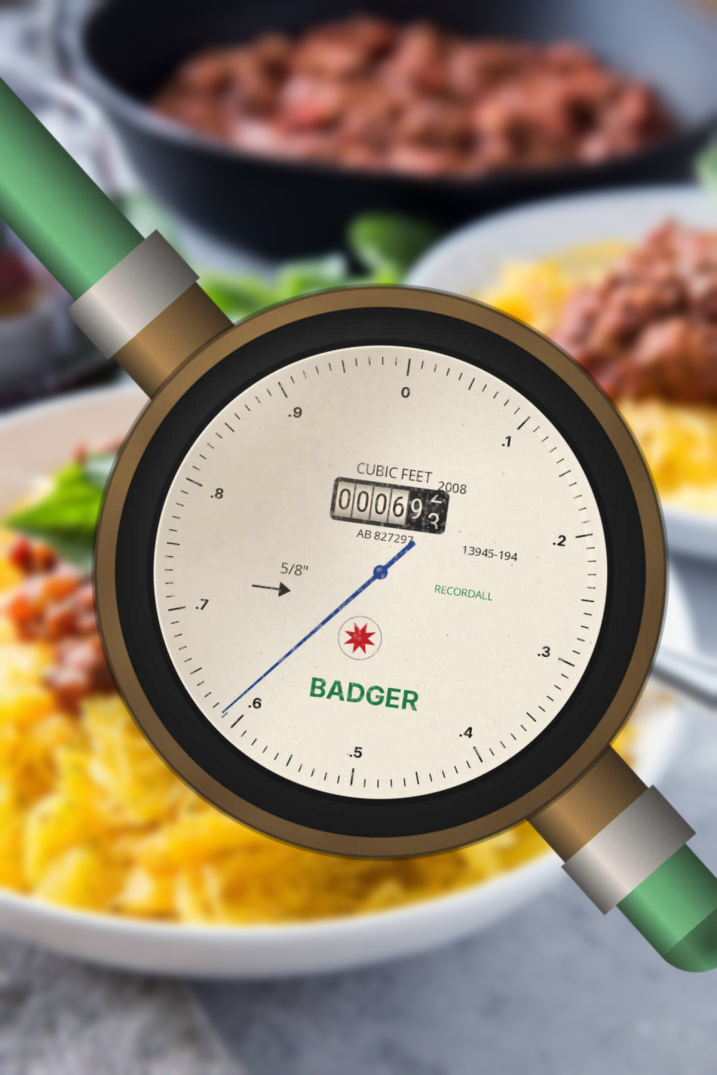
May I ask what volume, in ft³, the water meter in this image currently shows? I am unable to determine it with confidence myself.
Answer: 692.61 ft³
